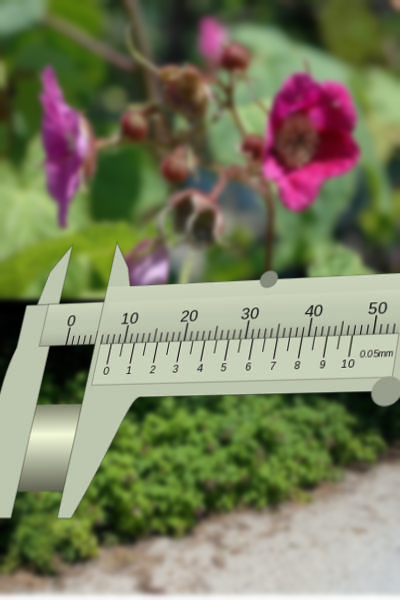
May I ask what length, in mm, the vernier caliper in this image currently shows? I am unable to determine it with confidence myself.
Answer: 7.8 mm
